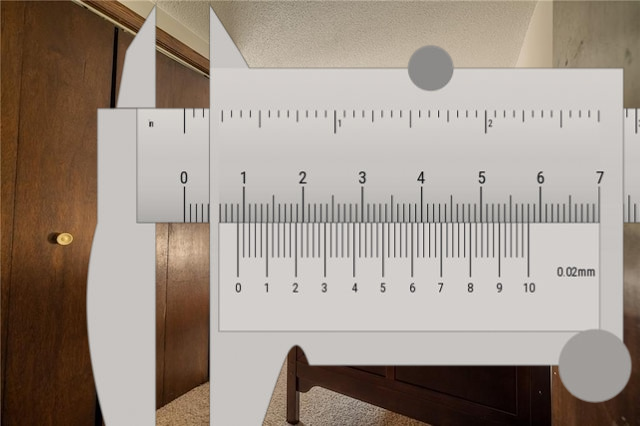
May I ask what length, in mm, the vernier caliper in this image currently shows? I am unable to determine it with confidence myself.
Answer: 9.0 mm
